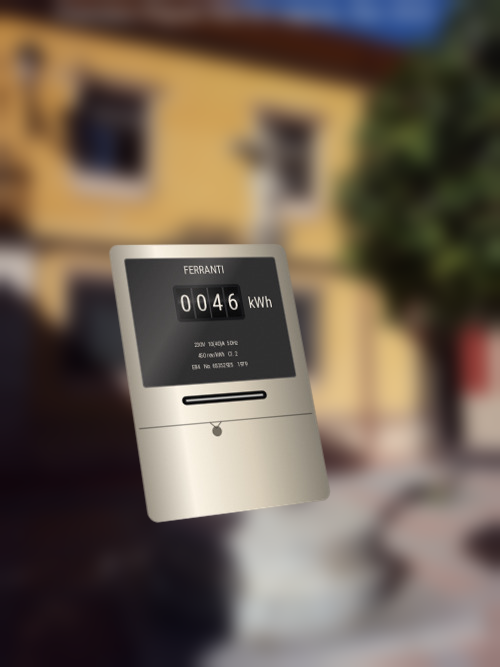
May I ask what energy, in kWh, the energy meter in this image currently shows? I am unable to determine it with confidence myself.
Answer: 46 kWh
